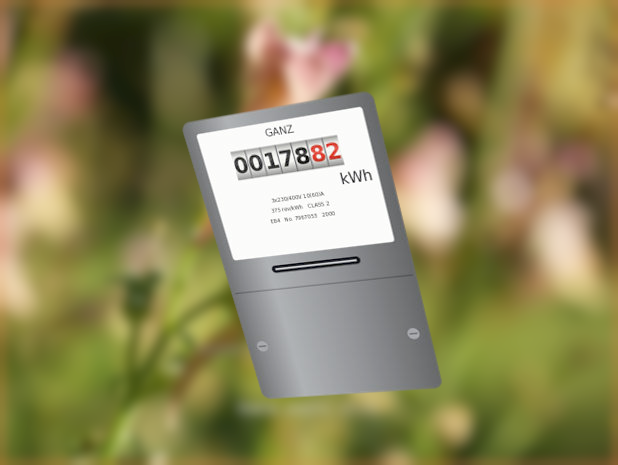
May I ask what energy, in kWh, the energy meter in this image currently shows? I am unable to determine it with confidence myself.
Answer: 178.82 kWh
